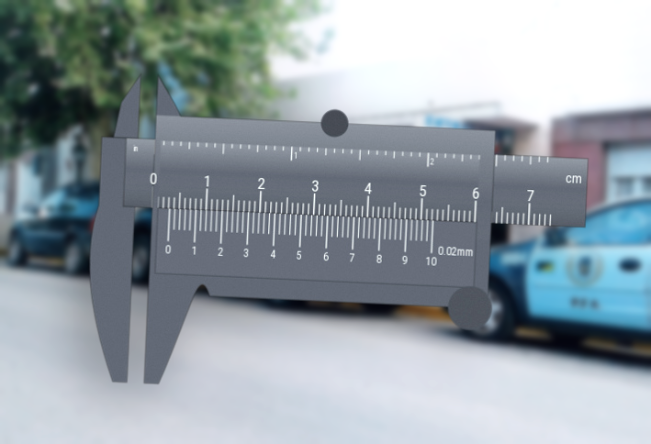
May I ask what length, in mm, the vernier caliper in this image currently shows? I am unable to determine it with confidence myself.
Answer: 3.2 mm
